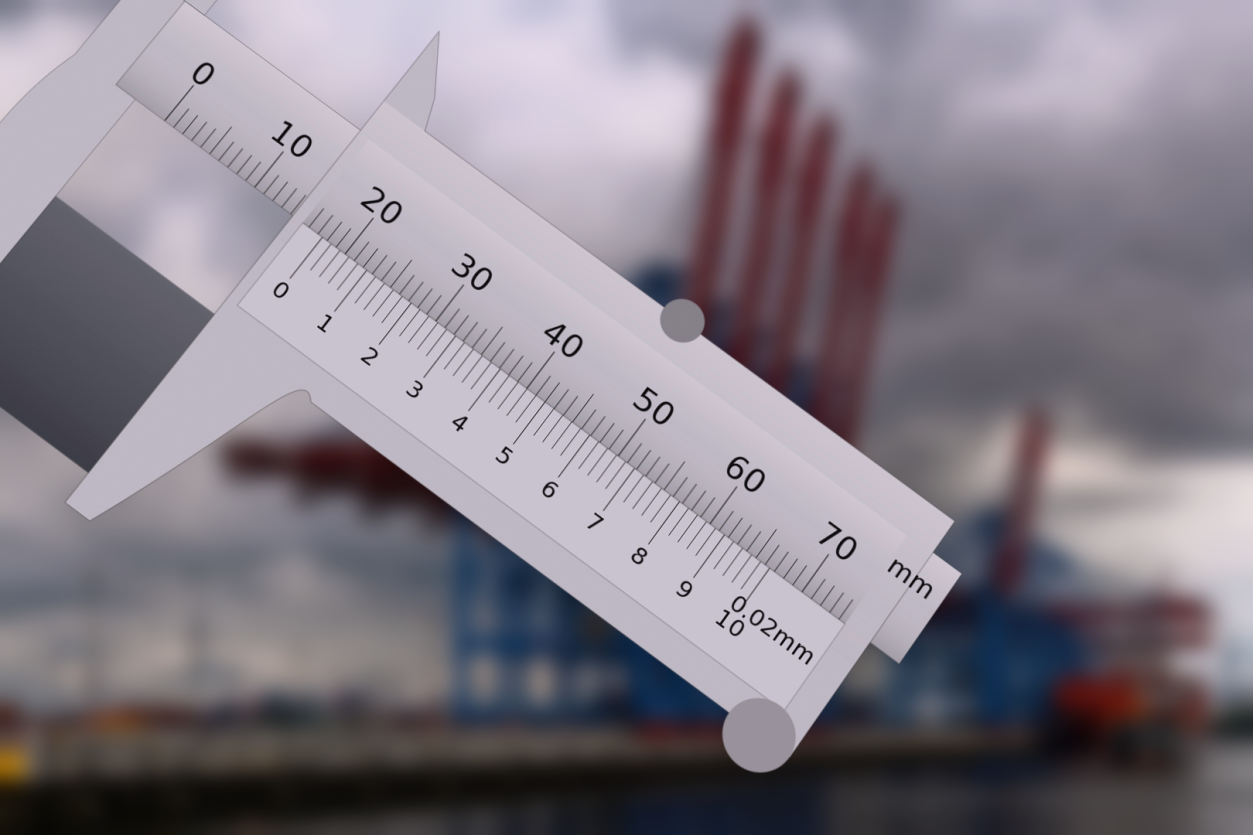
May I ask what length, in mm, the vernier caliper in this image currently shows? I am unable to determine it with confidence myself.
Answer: 17.5 mm
